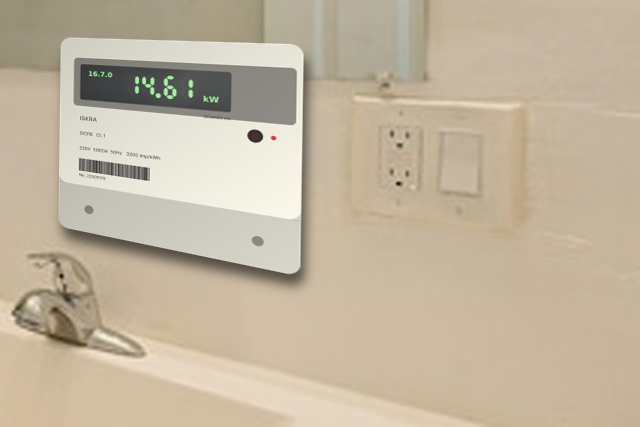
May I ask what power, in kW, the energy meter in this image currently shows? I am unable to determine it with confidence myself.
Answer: 14.61 kW
